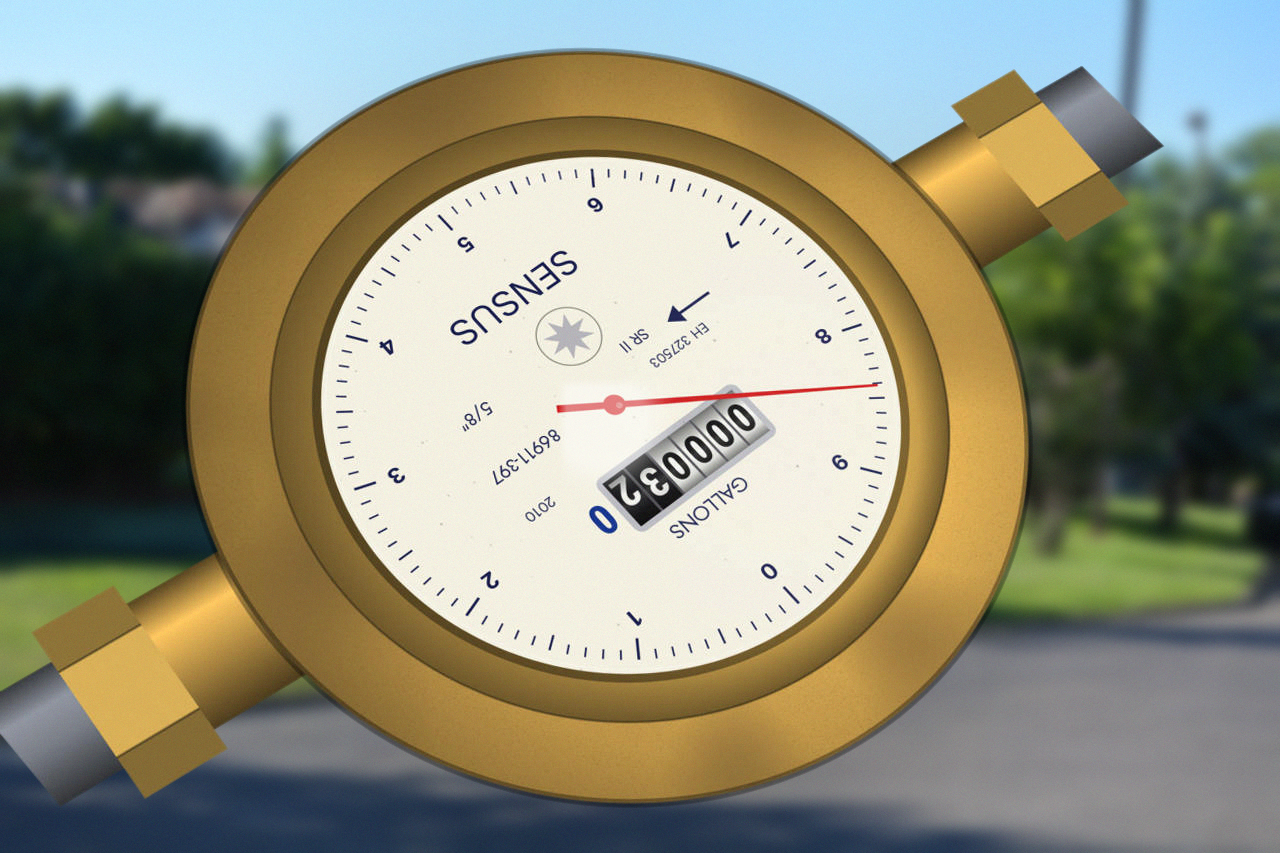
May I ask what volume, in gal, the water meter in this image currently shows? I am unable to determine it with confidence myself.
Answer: 318.4 gal
